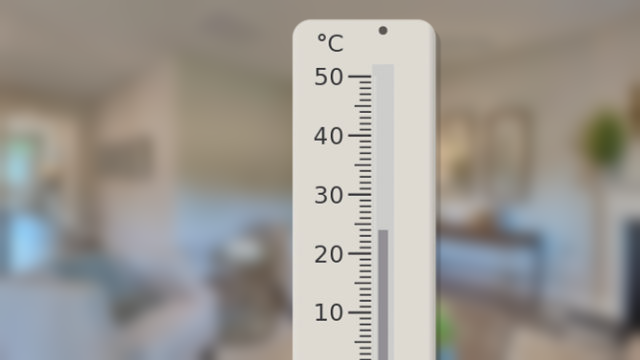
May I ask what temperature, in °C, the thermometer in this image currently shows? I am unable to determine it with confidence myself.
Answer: 24 °C
